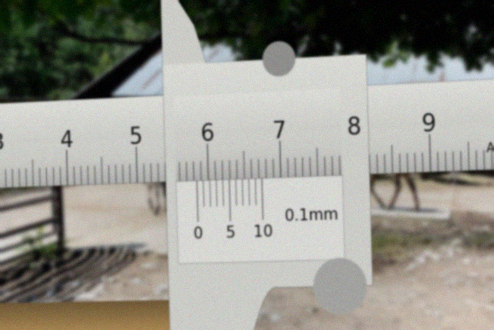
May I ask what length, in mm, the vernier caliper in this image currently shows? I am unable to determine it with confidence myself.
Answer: 58.4 mm
